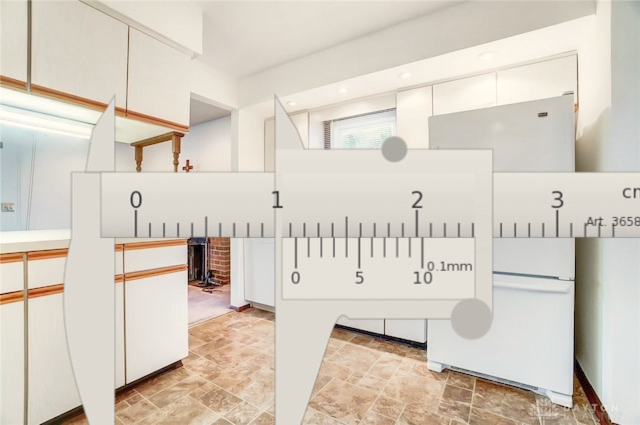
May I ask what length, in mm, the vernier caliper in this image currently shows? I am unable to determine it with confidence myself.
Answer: 11.4 mm
